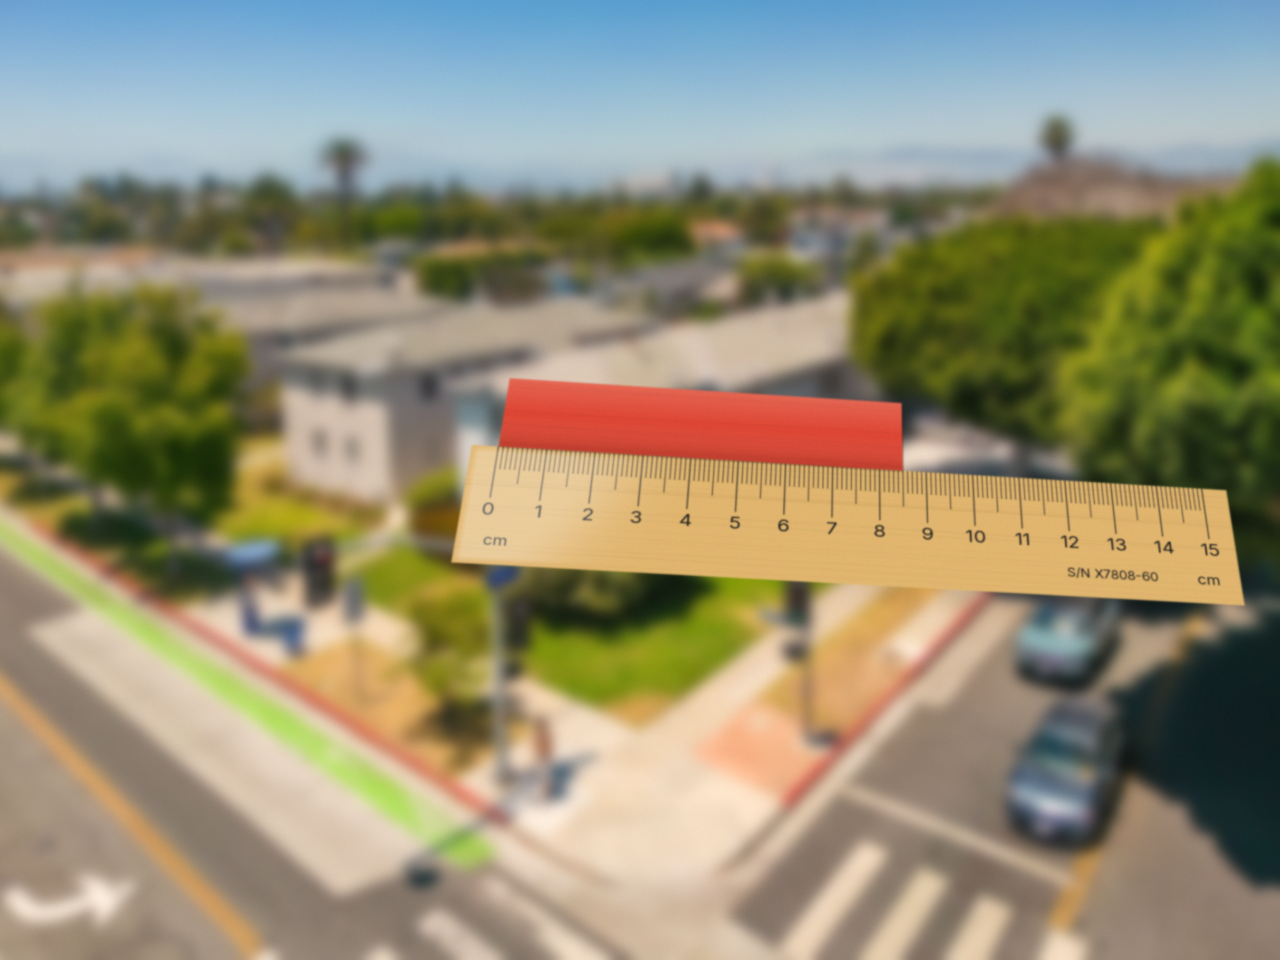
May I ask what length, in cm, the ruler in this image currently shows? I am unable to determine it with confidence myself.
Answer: 8.5 cm
